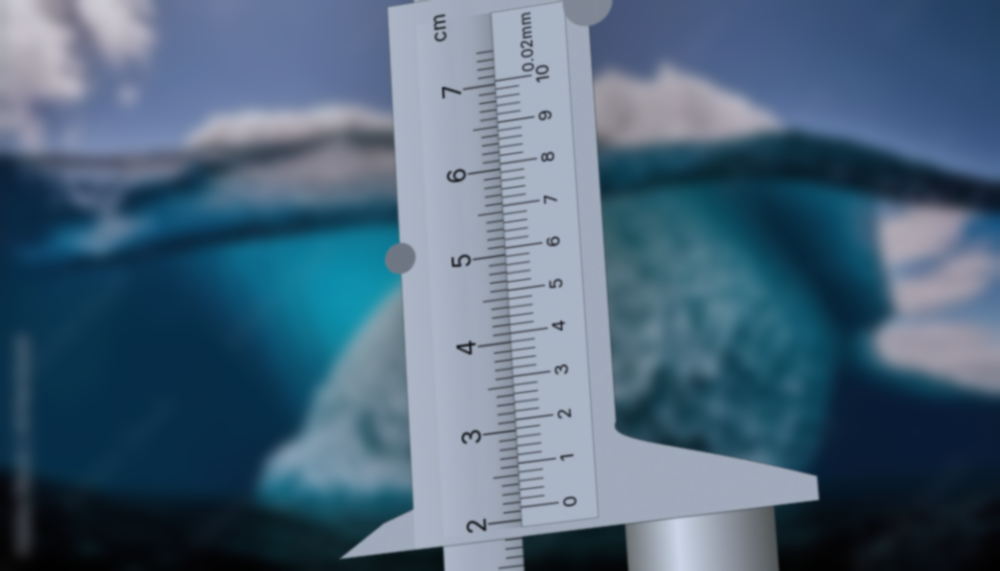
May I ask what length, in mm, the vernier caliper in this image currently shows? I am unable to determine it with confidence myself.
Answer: 21.4 mm
